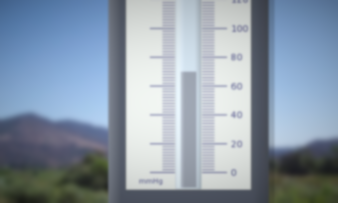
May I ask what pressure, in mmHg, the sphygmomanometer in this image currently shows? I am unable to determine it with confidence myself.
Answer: 70 mmHg
